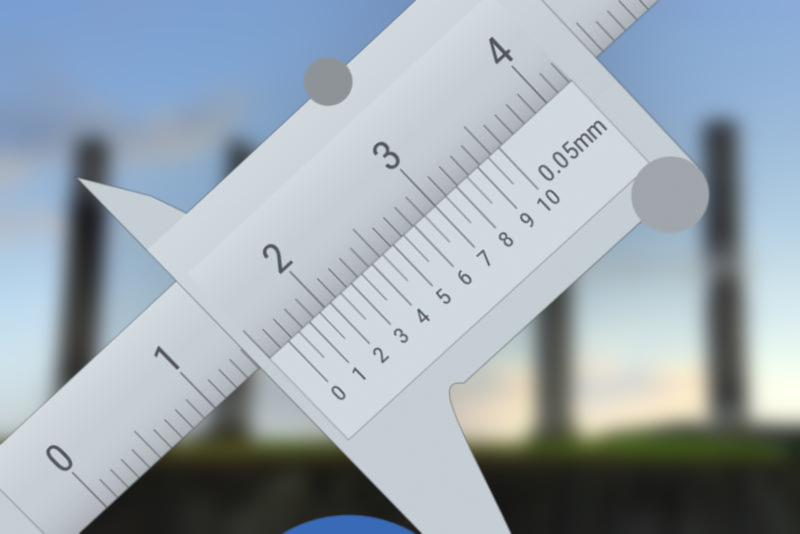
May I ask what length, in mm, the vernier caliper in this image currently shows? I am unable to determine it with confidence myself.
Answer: 16.7 mm
